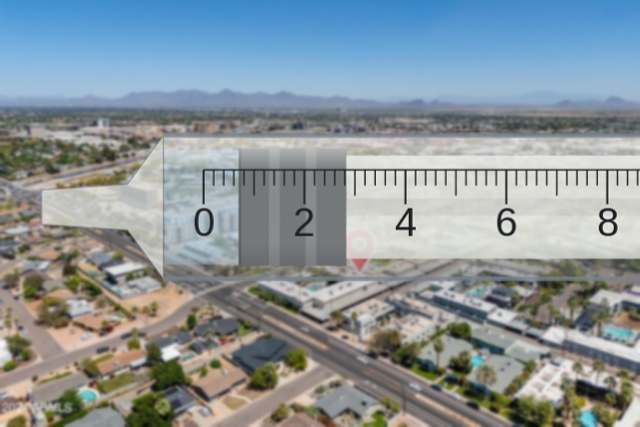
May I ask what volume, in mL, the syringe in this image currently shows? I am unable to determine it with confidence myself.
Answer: 0.7 mL
